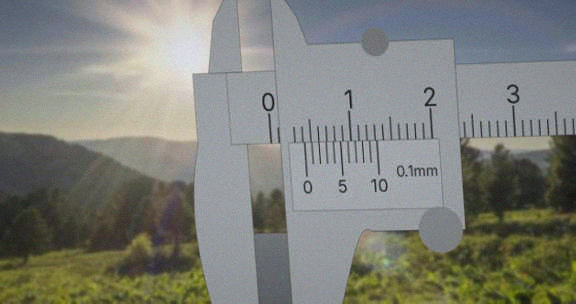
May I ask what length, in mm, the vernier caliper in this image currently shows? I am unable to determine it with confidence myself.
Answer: 4.2 mm
